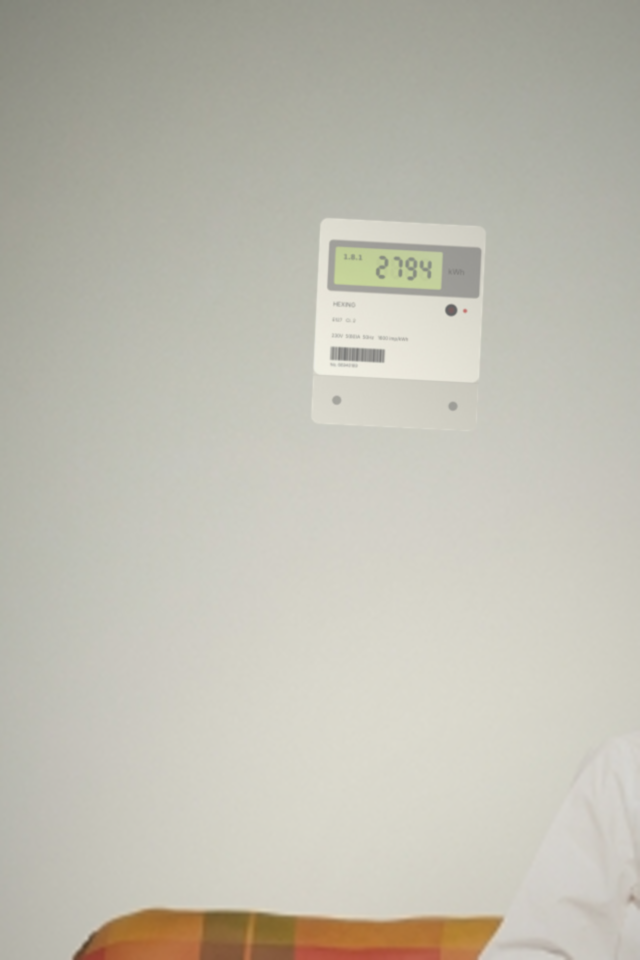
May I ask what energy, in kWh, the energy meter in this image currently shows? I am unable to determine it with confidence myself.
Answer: 2794 kWh
